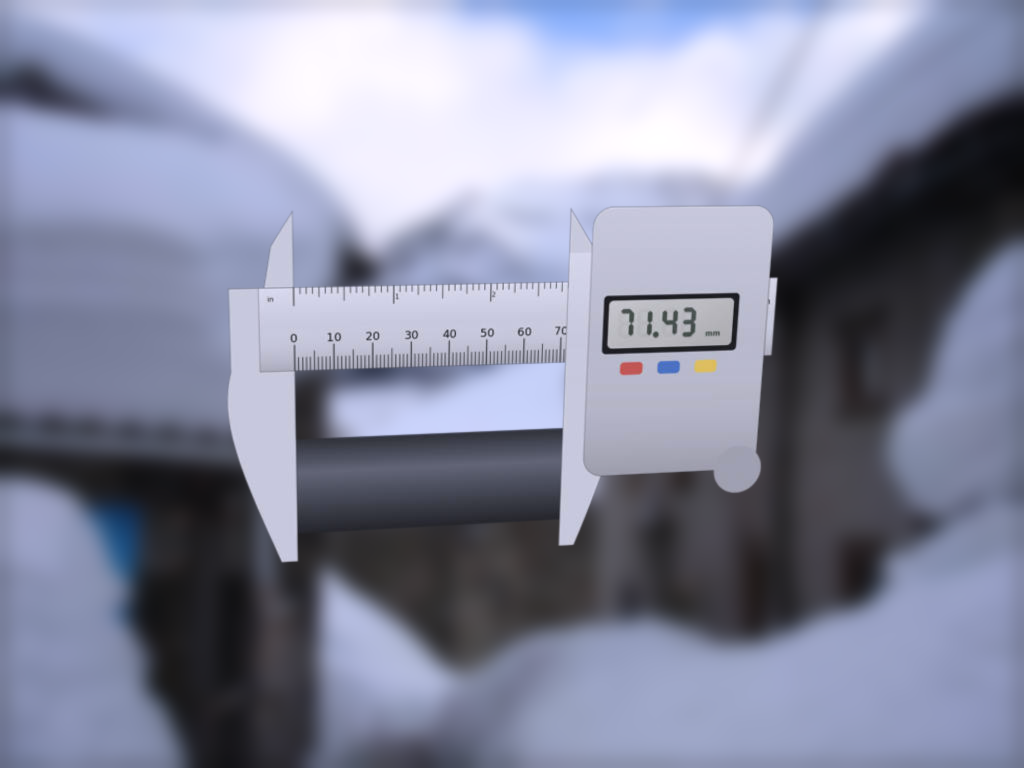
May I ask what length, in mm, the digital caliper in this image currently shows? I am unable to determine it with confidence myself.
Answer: 71.43 mm
